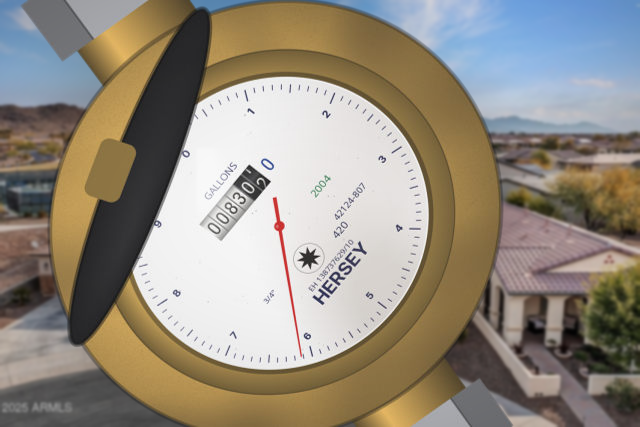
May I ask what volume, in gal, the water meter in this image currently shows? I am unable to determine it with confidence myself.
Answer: 83016.1 gal
